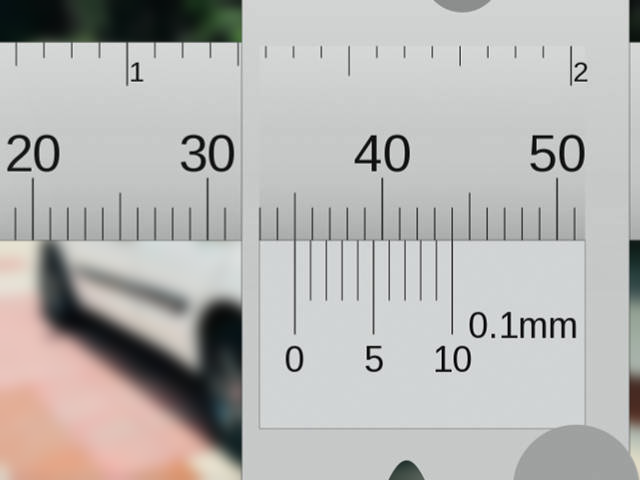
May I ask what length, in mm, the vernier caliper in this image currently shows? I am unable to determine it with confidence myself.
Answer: 35.0 mm
